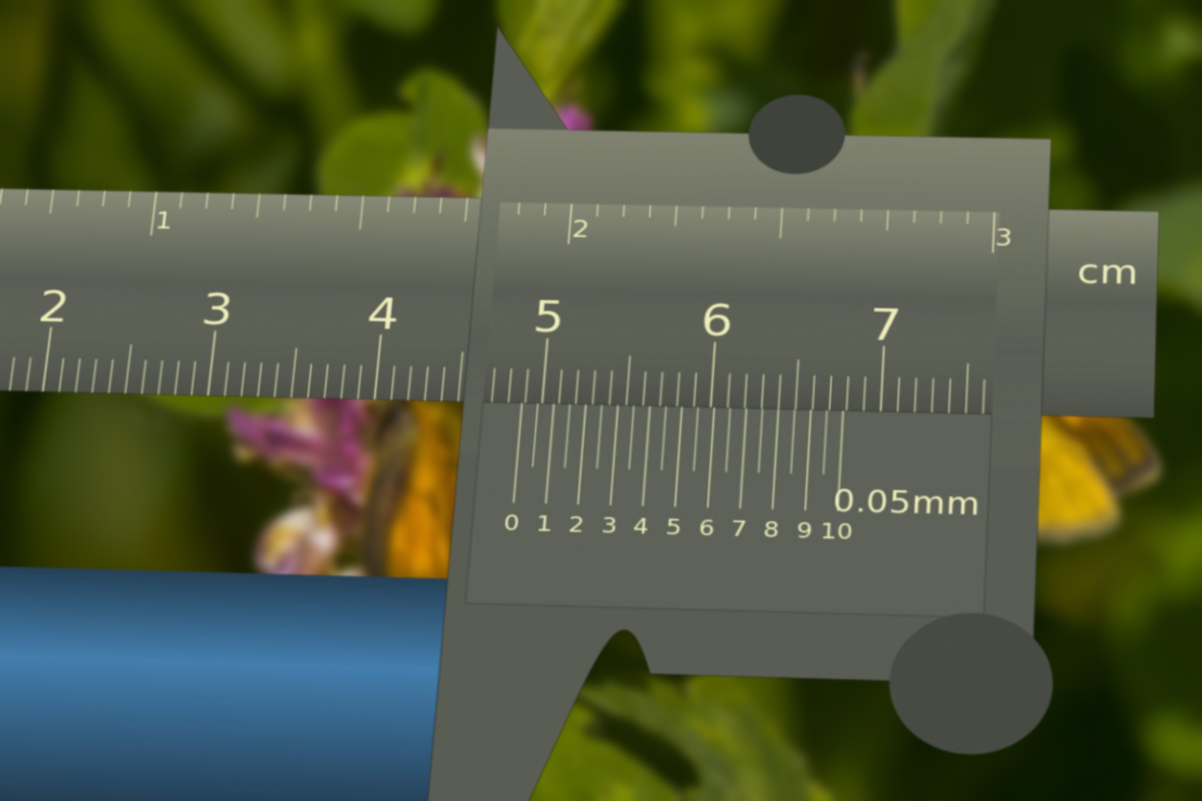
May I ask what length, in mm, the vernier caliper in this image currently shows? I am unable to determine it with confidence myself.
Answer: 48.8 mm
